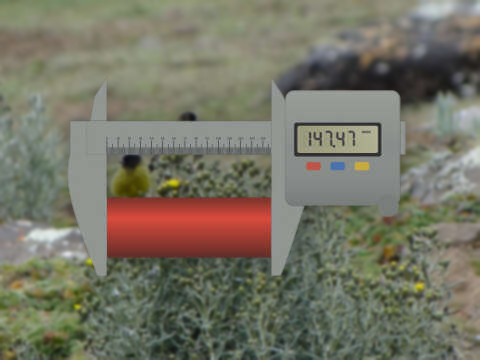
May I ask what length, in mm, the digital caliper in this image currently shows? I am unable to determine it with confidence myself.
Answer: 147.47 mm
